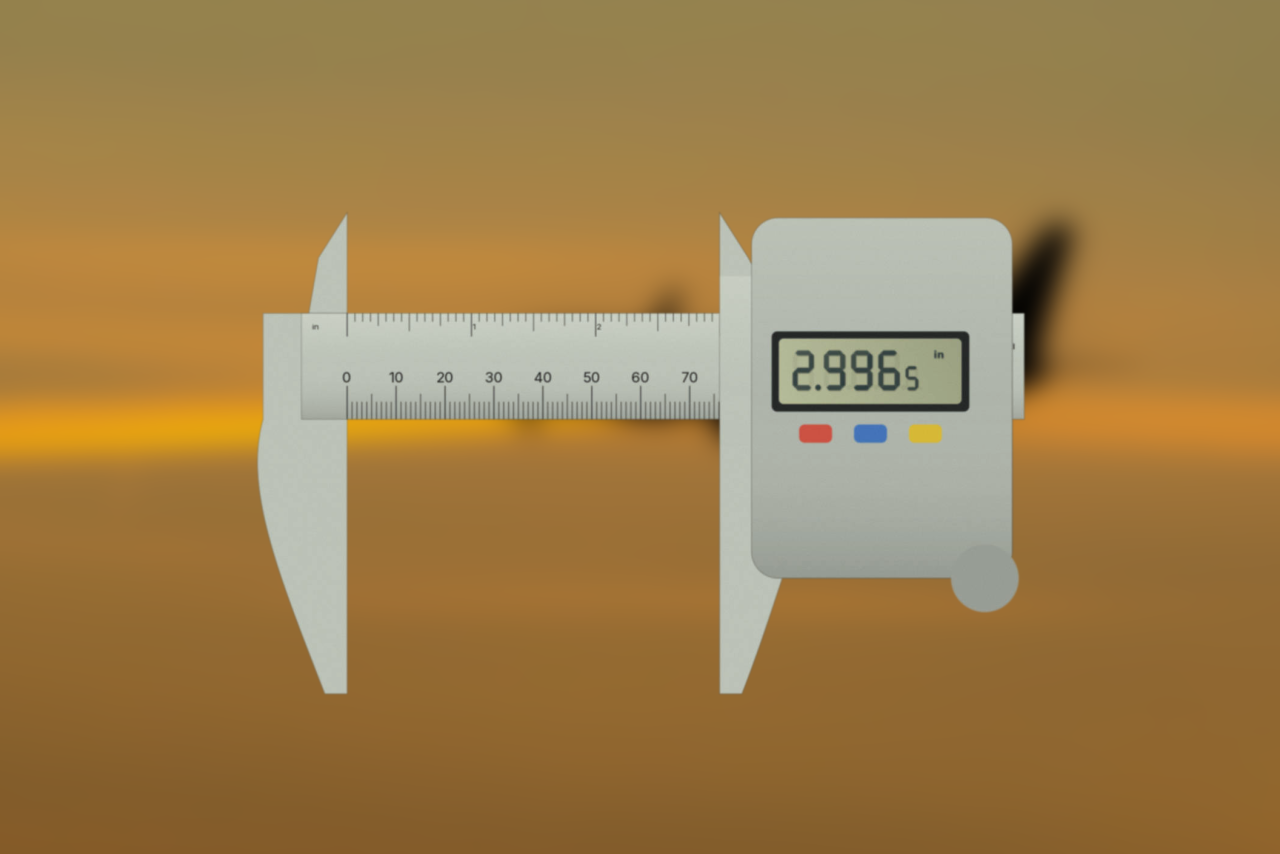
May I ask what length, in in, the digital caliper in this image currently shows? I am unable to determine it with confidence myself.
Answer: 2.9965 in
